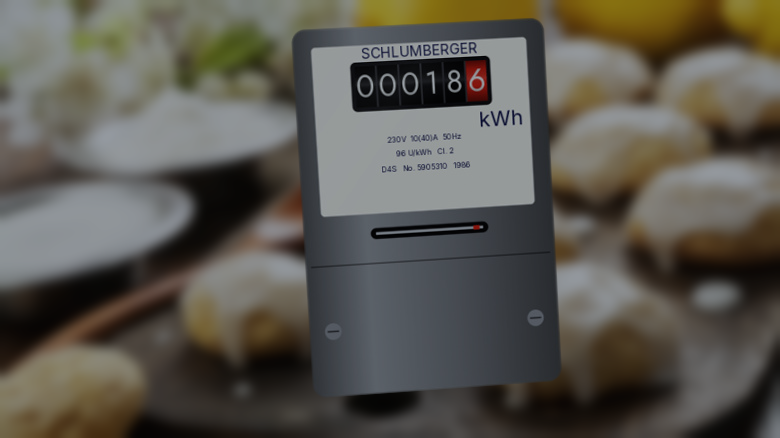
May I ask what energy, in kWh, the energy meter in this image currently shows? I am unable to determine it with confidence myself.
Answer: 18.6 kWh
